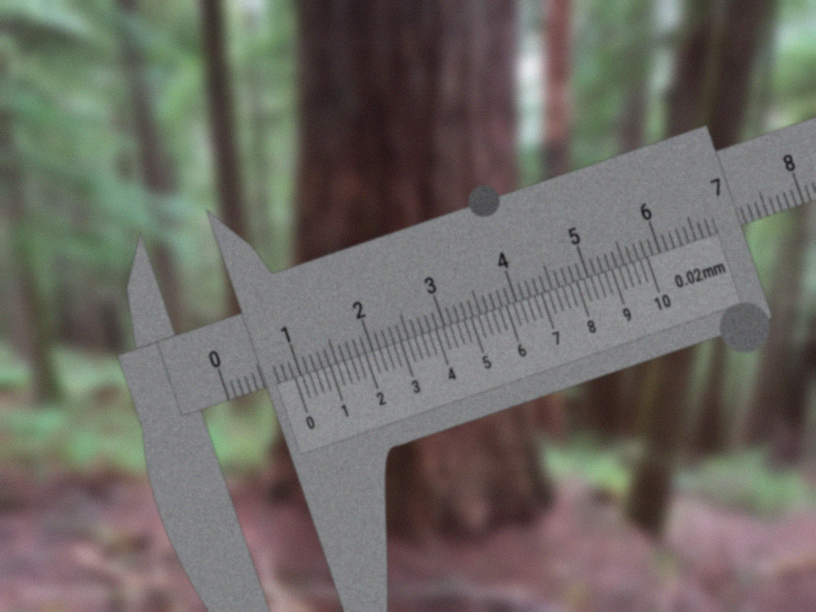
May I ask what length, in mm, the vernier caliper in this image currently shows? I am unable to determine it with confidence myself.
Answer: 9.2 mm
